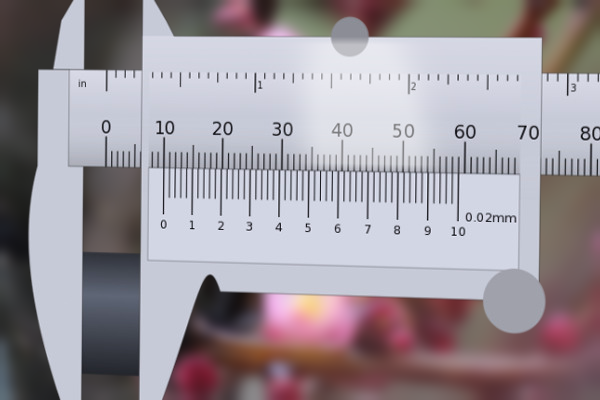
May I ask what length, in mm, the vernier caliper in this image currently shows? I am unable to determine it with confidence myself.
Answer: 10.0 mm
